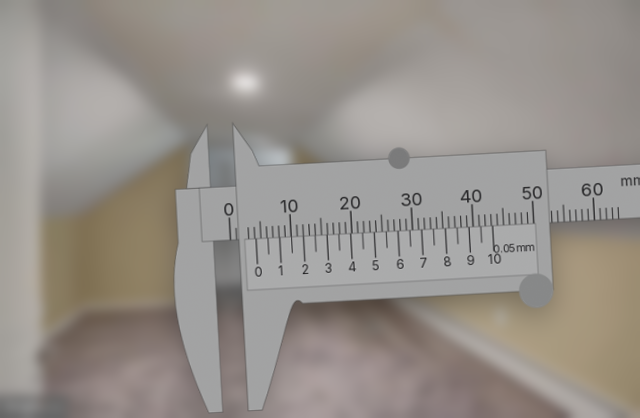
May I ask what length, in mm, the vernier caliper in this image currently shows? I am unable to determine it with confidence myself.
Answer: 4.2 mm
